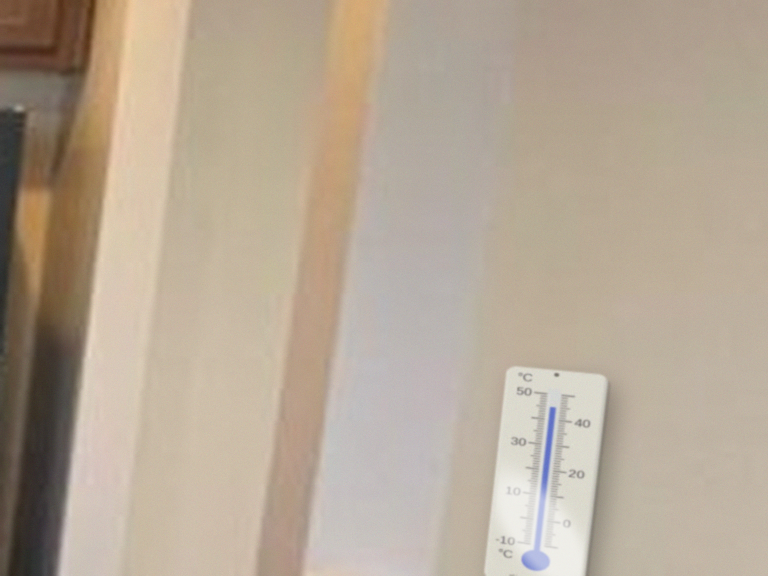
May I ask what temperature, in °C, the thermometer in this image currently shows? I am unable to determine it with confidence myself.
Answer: 45 °C
